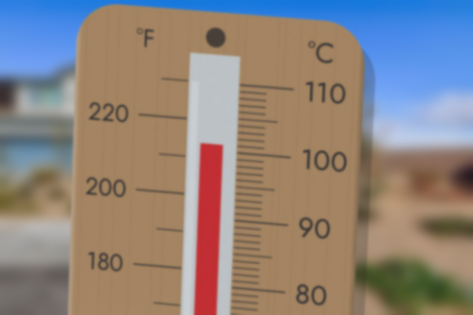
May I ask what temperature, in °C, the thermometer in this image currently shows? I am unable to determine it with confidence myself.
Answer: 101 °C
